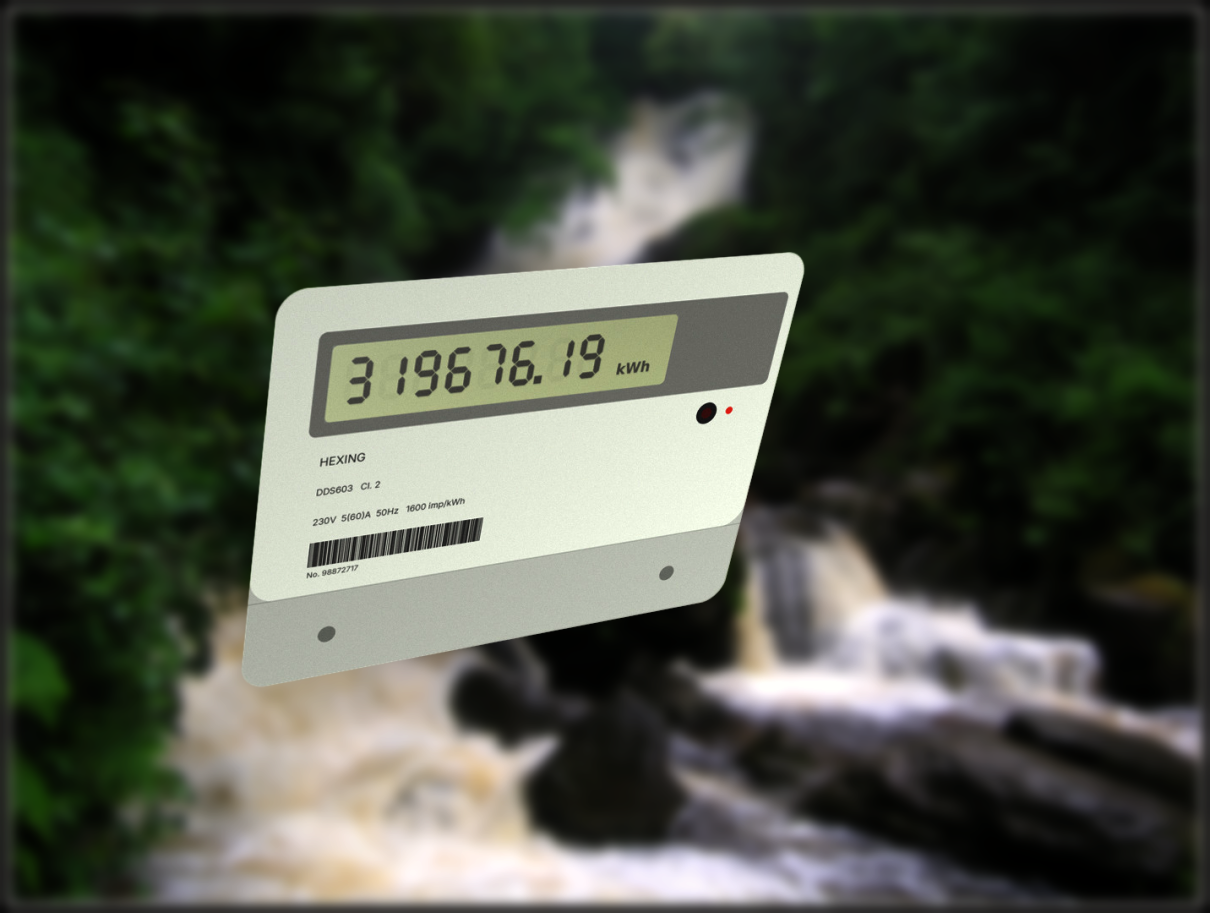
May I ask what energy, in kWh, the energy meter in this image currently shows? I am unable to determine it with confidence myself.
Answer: 319676.19 kWh
